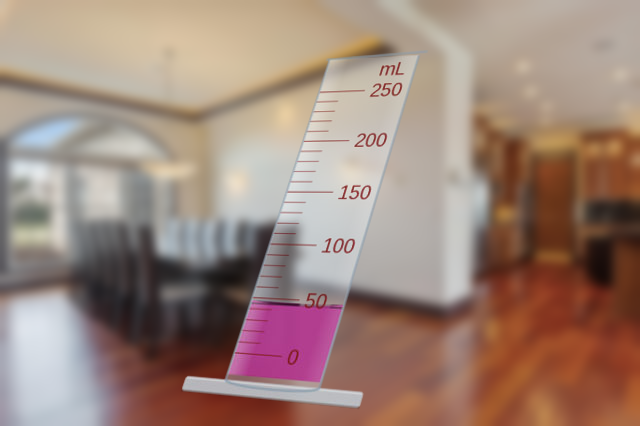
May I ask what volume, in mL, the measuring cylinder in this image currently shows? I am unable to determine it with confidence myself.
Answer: 45 mL
